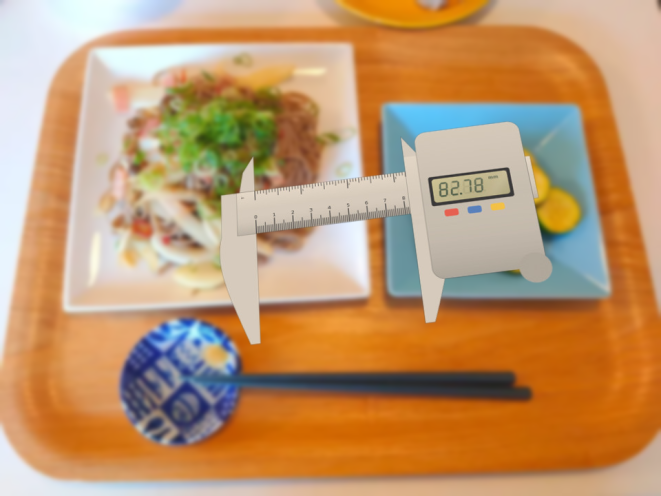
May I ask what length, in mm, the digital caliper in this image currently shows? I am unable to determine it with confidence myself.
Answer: 82.78 mm
